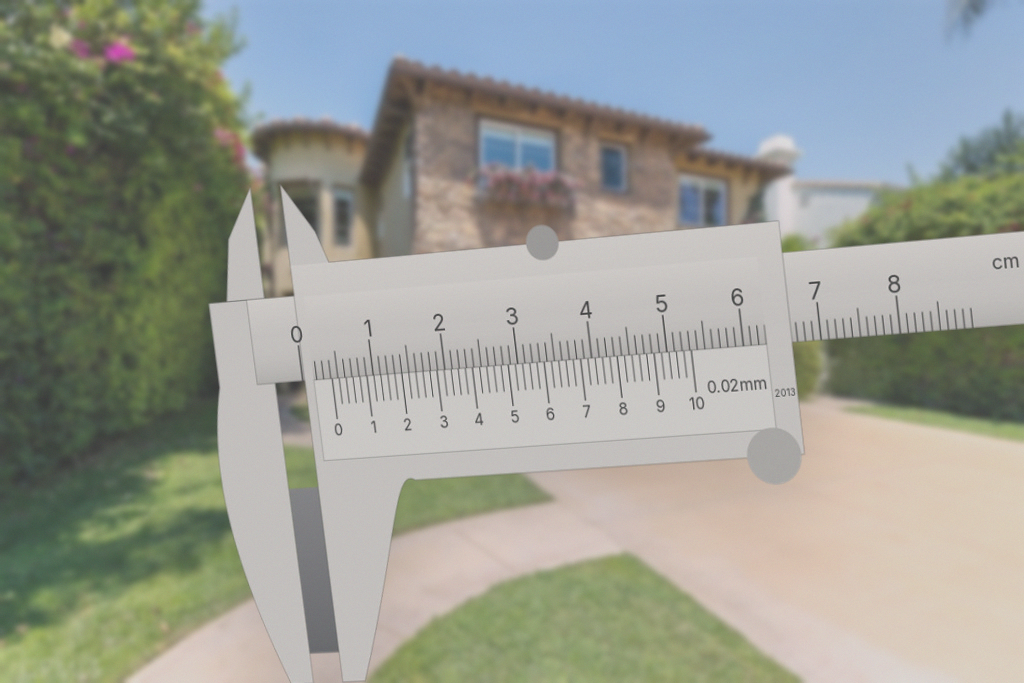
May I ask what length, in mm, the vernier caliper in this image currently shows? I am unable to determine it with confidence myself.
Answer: 4.2 mm
